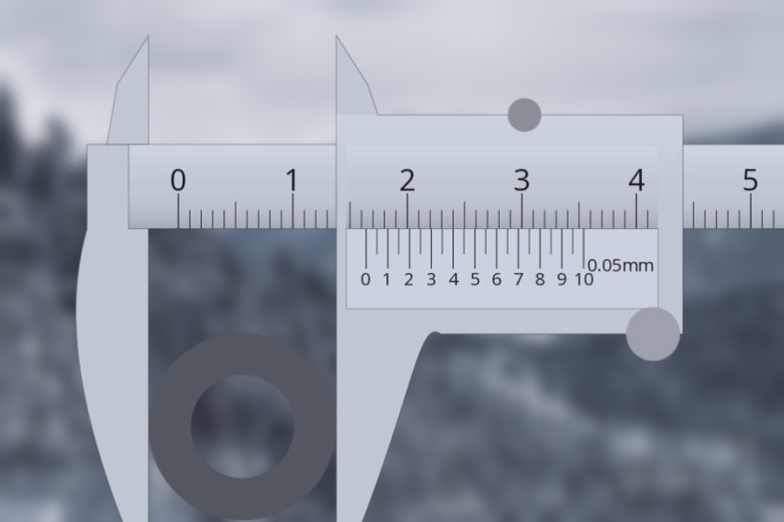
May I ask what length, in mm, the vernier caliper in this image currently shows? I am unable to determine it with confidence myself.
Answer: 16.4 mm
